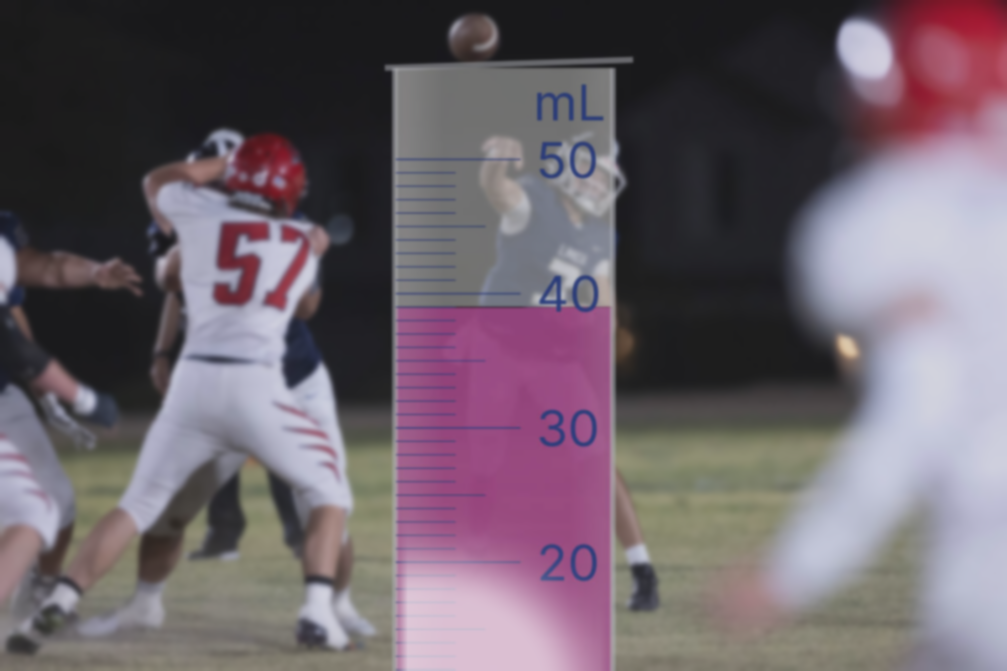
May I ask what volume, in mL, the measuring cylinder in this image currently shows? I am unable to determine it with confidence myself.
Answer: 39 mL
